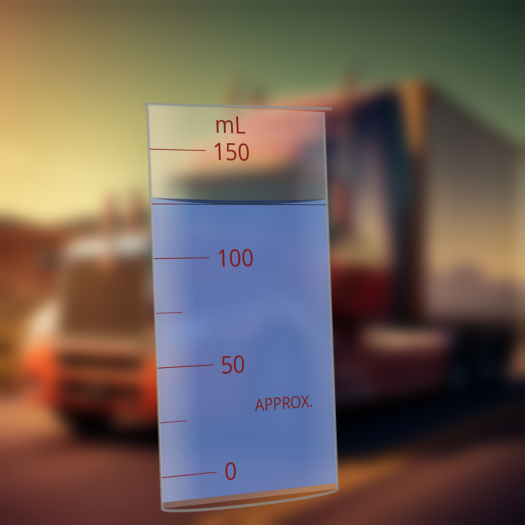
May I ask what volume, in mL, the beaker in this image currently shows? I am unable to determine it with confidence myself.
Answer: 125 mL
